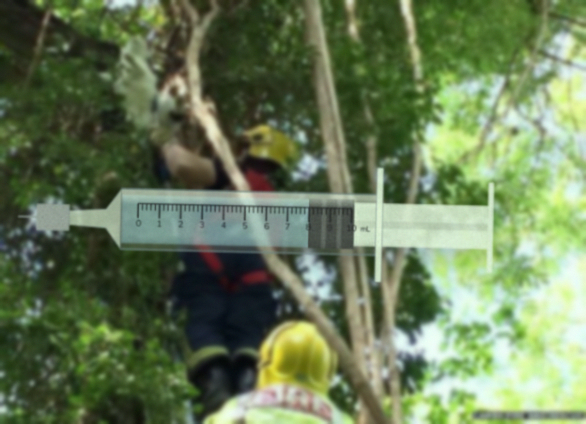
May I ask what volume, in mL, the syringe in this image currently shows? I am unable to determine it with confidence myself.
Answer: 8 mL
